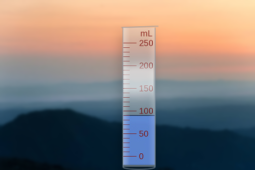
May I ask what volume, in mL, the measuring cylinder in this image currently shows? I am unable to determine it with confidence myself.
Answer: 90 mL
